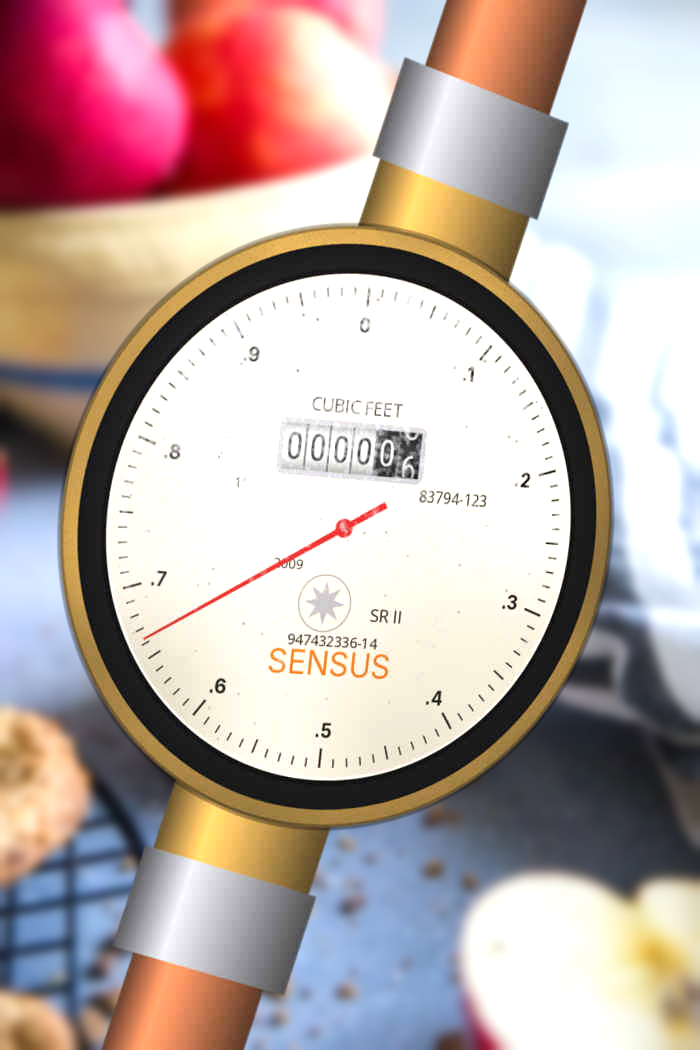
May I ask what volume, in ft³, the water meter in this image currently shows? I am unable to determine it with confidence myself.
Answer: 5.66 ft³
